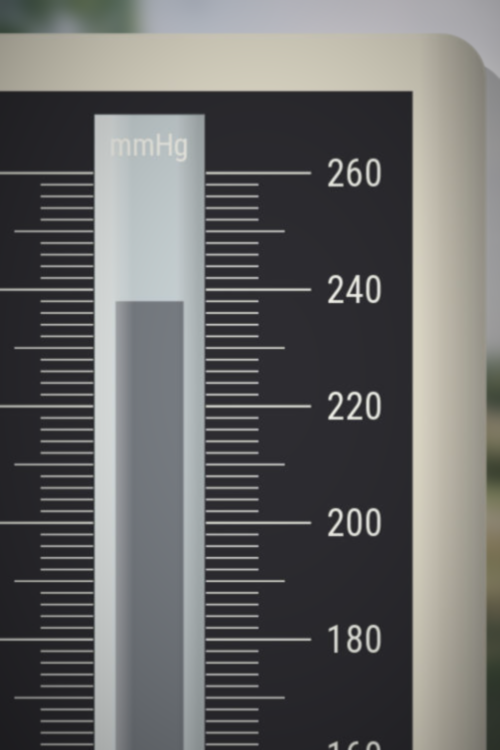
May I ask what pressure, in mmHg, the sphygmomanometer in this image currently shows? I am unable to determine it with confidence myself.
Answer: 238 mmHg
